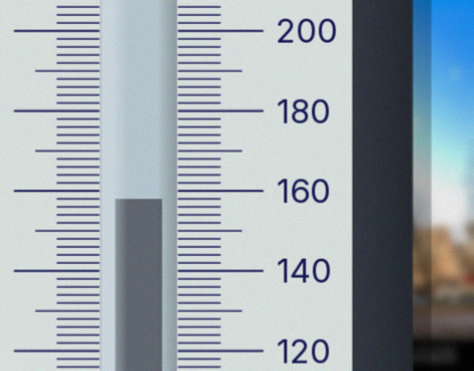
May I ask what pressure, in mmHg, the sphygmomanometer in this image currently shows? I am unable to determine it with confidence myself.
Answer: 158 mmHg
